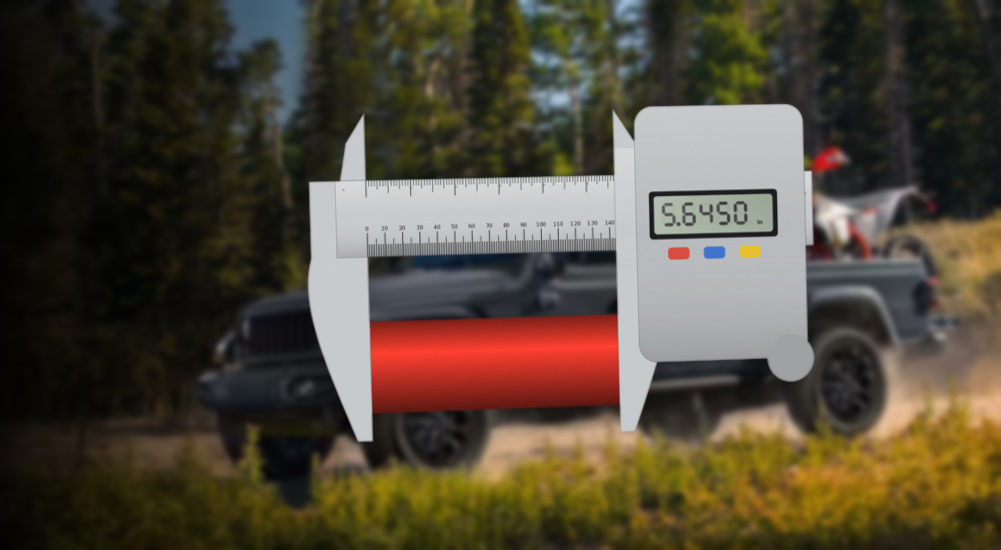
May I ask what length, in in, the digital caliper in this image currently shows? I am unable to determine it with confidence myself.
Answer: 5.6450 in
